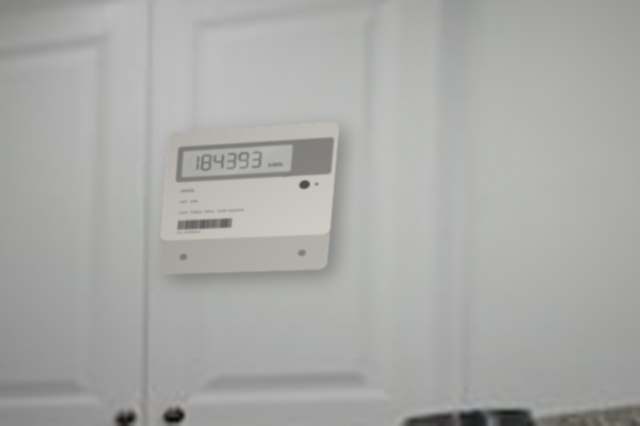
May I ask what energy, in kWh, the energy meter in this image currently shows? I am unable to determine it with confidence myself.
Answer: 184393 kWh
